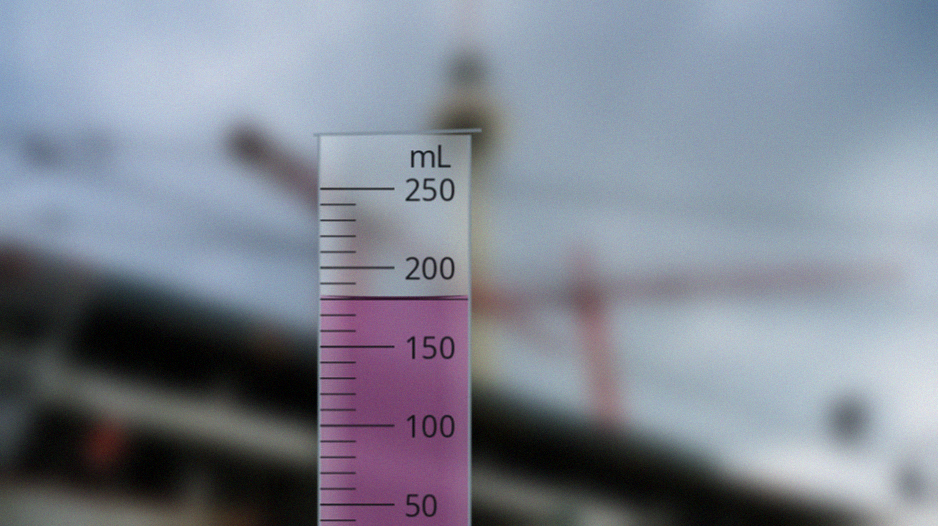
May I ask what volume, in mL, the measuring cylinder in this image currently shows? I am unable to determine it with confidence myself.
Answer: 180 mL
